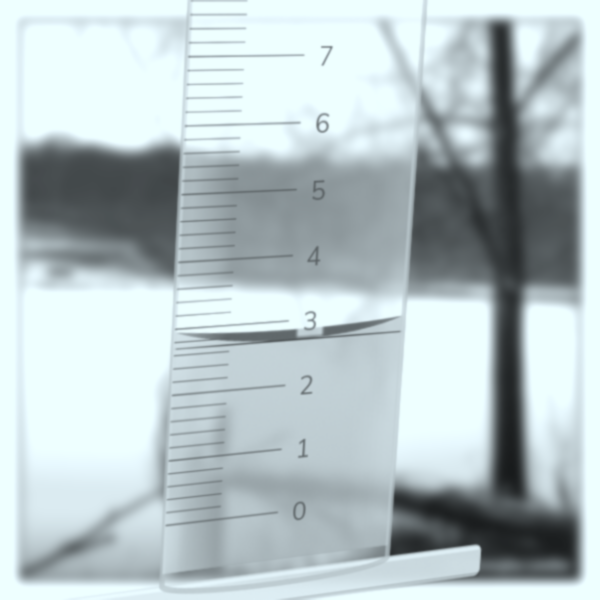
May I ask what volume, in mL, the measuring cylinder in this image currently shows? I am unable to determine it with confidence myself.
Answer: 2.7 mL
